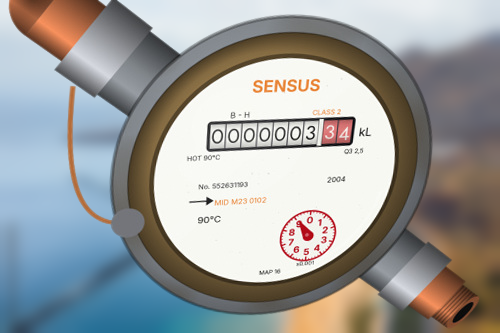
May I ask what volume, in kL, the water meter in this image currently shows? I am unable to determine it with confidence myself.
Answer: 3.339 kL
